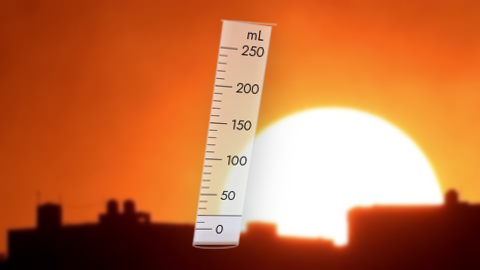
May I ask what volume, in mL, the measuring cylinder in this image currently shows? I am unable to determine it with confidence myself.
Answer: 20 mL
